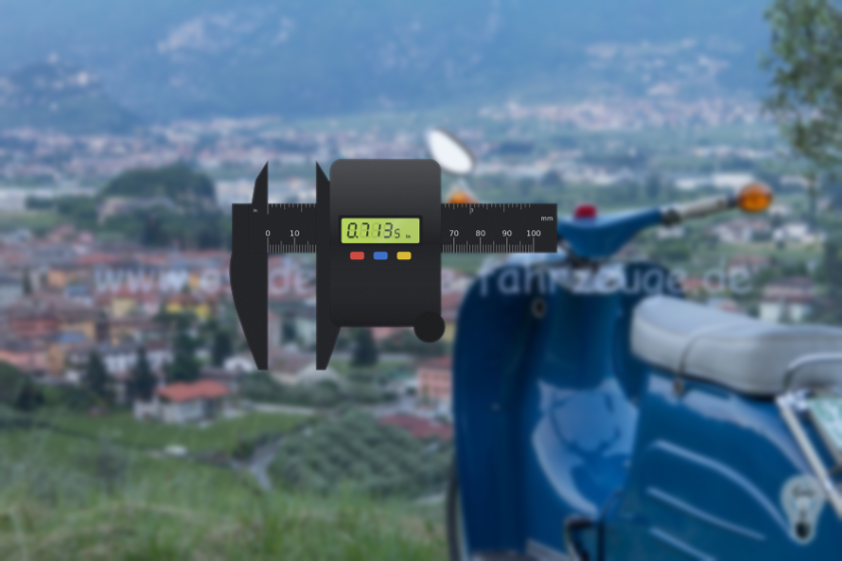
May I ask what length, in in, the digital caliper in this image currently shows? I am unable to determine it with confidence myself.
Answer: 0.7135 in
